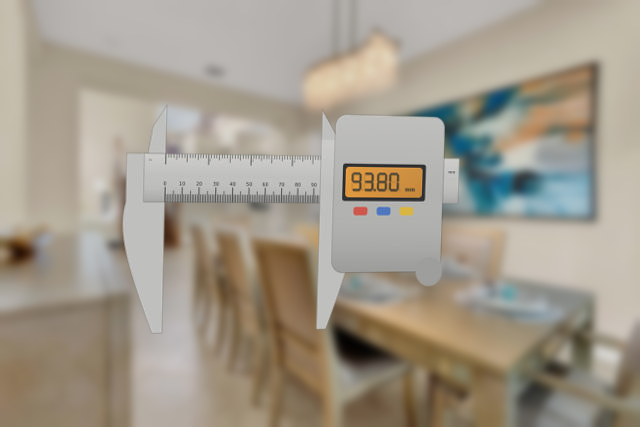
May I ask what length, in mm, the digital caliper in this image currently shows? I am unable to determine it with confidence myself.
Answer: 93.80 mm
